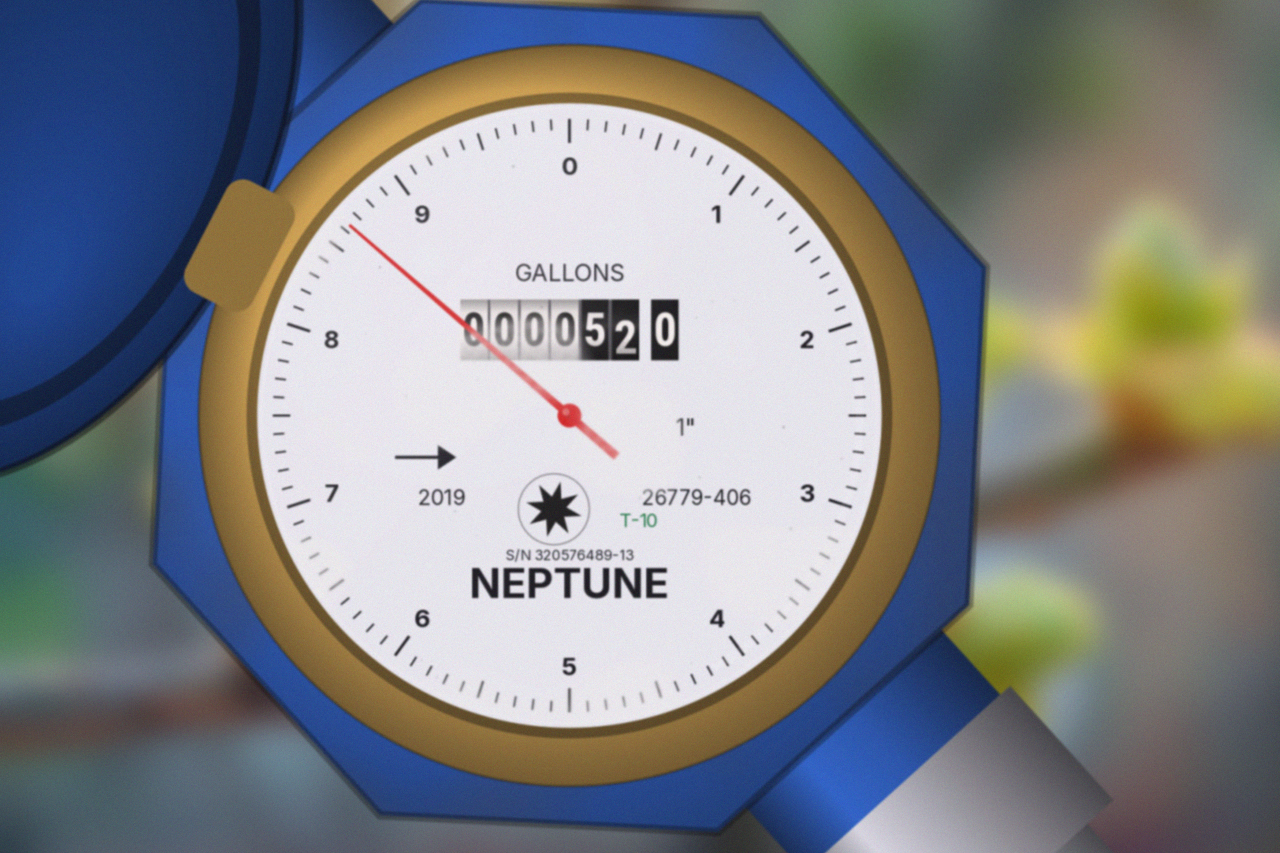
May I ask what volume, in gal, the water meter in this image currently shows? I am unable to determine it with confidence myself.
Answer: 518.6 gal
